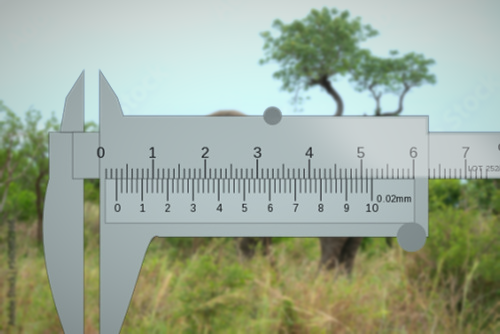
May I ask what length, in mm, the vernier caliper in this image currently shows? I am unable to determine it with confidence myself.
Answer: 3.0 mm
